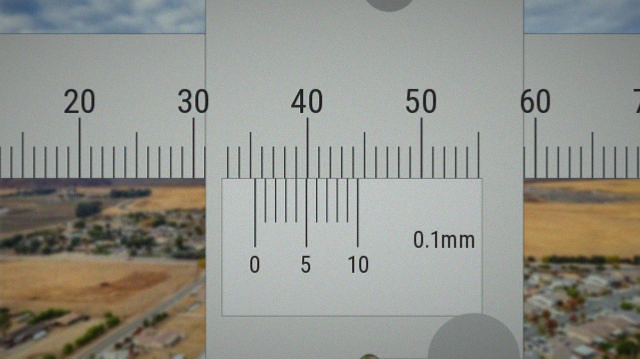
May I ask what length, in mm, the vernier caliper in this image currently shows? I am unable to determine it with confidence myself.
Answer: 35.4 mm
